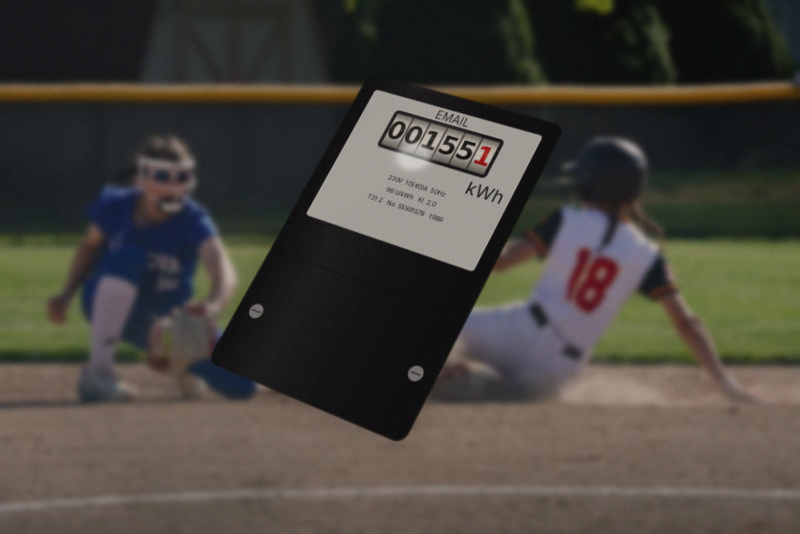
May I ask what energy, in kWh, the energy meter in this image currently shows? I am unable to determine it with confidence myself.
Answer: 155.1 kWh
